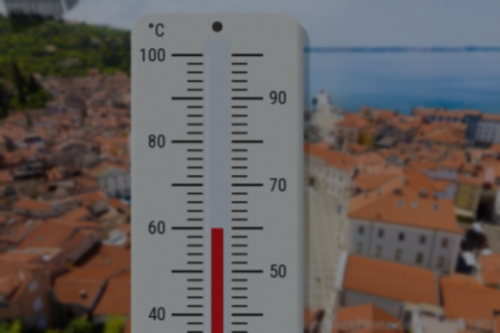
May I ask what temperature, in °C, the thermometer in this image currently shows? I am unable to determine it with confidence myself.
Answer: 60 °C
